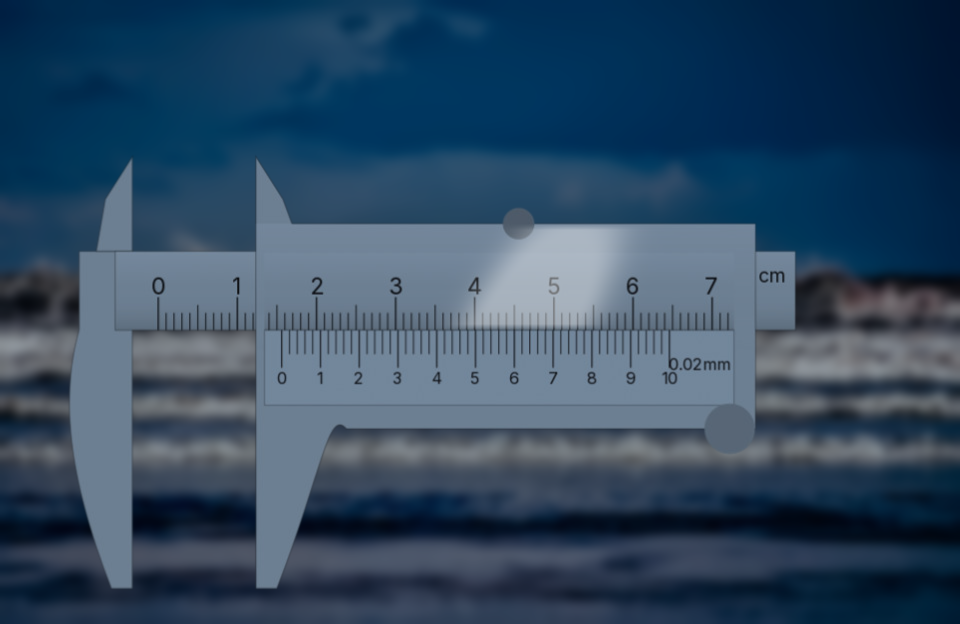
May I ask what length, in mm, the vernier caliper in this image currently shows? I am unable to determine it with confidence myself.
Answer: 15.6 mm
